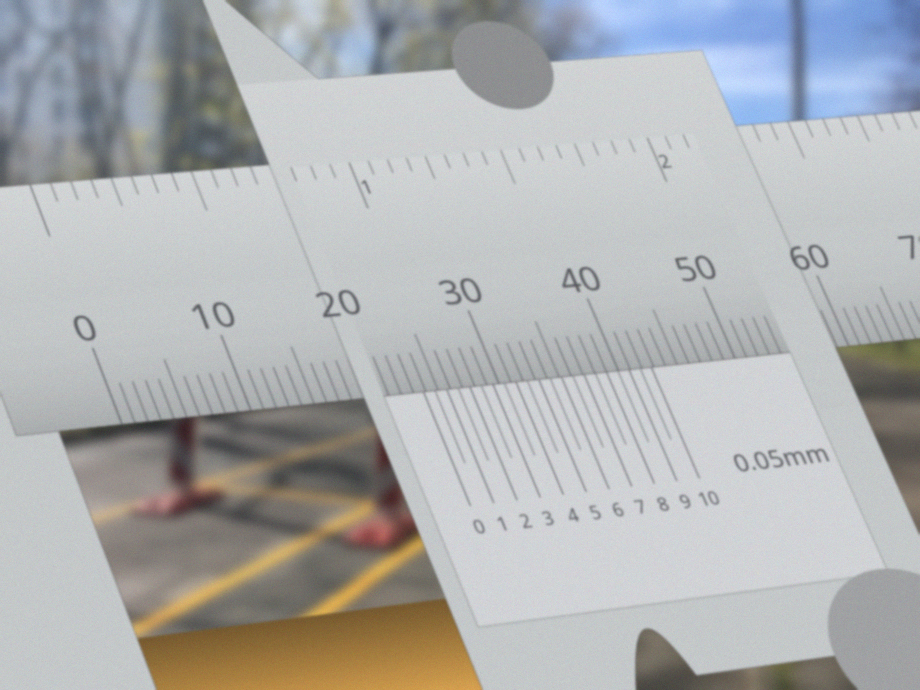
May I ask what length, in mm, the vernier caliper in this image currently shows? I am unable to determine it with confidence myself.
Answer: 23.8 mm
